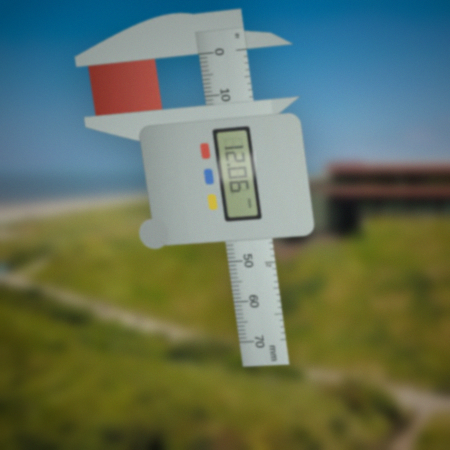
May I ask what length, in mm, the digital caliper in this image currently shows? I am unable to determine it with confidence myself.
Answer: 12.06 mm
